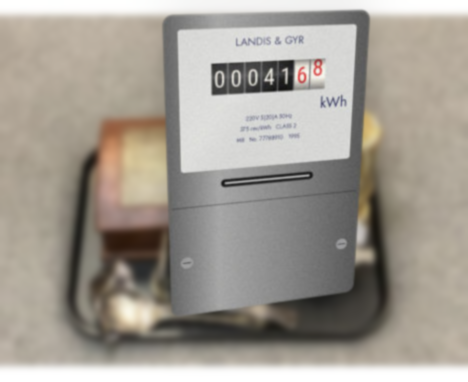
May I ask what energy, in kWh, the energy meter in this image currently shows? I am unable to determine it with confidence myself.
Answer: 41.68 kWh
